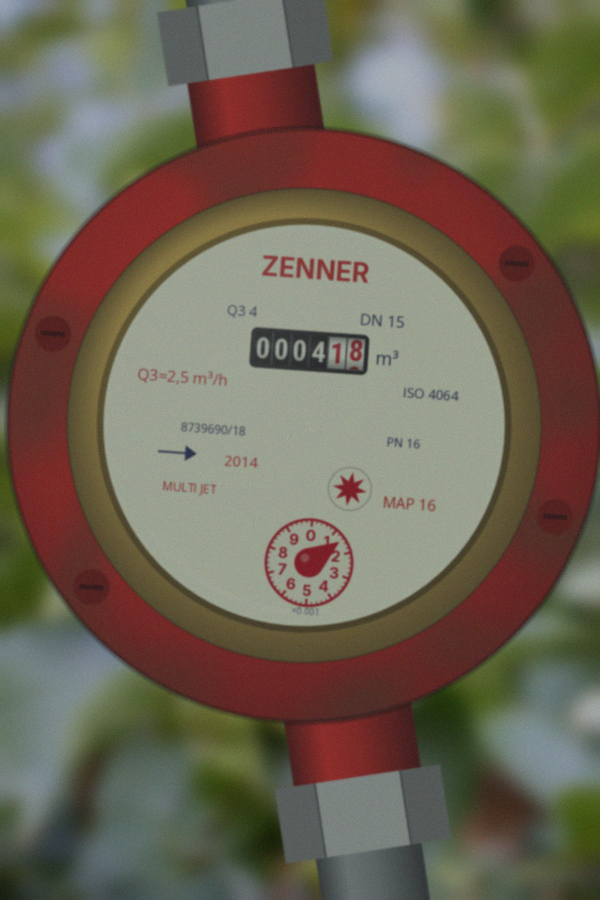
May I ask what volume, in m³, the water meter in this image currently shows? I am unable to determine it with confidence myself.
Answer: 4.181 m³
